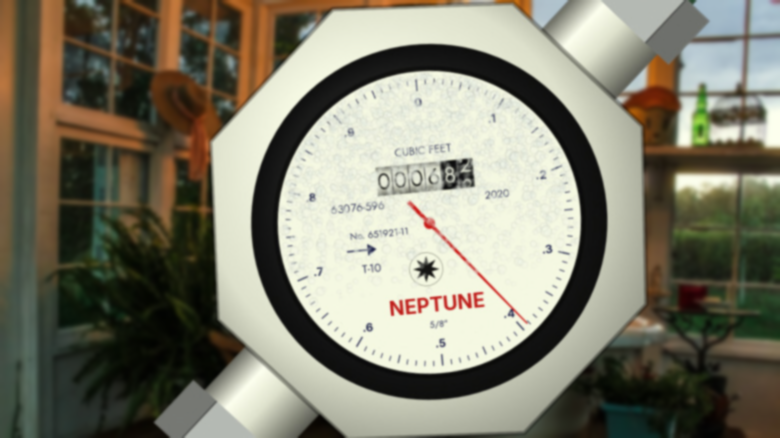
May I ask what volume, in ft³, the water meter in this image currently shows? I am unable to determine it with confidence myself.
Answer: 682.39 ft³
